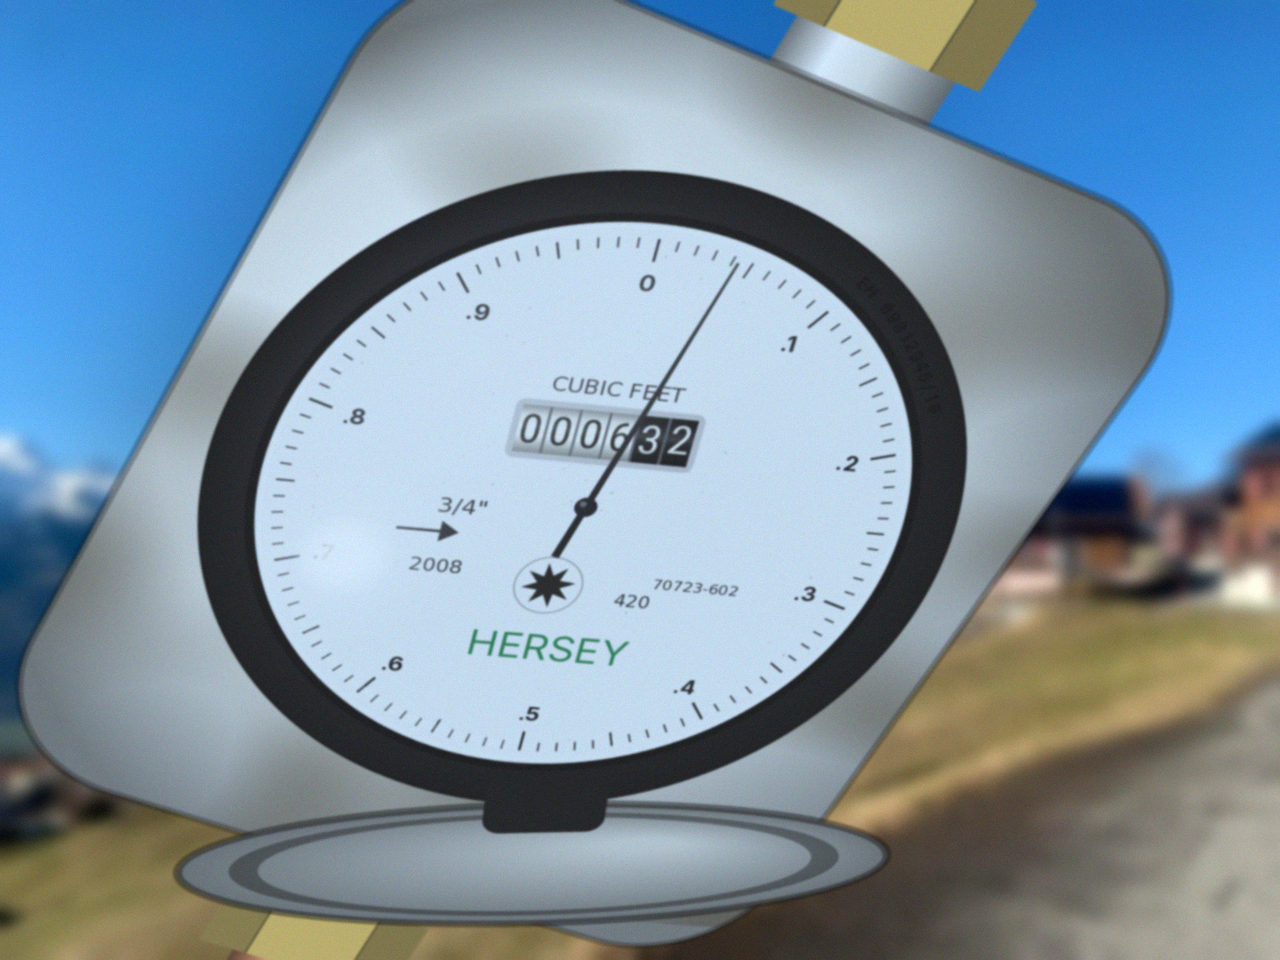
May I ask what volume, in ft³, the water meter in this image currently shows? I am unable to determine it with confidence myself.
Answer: 632.04 ft³
